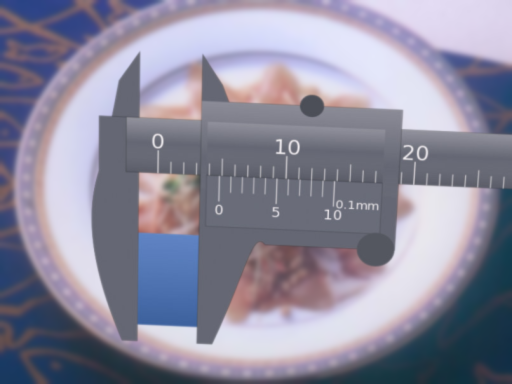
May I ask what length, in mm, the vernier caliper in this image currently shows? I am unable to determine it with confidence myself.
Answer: 4.8 mm
